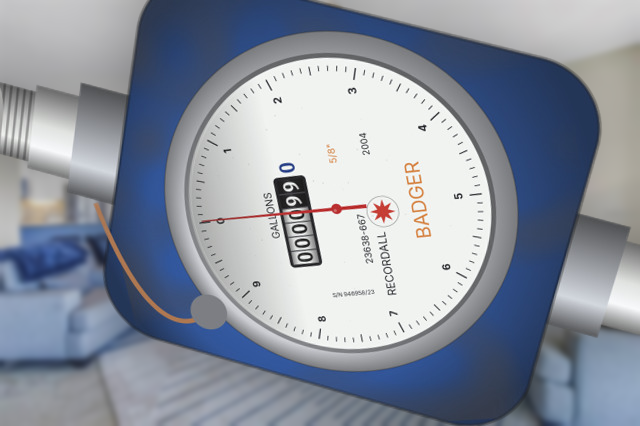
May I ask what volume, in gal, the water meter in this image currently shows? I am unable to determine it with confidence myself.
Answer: 990.0 gal
